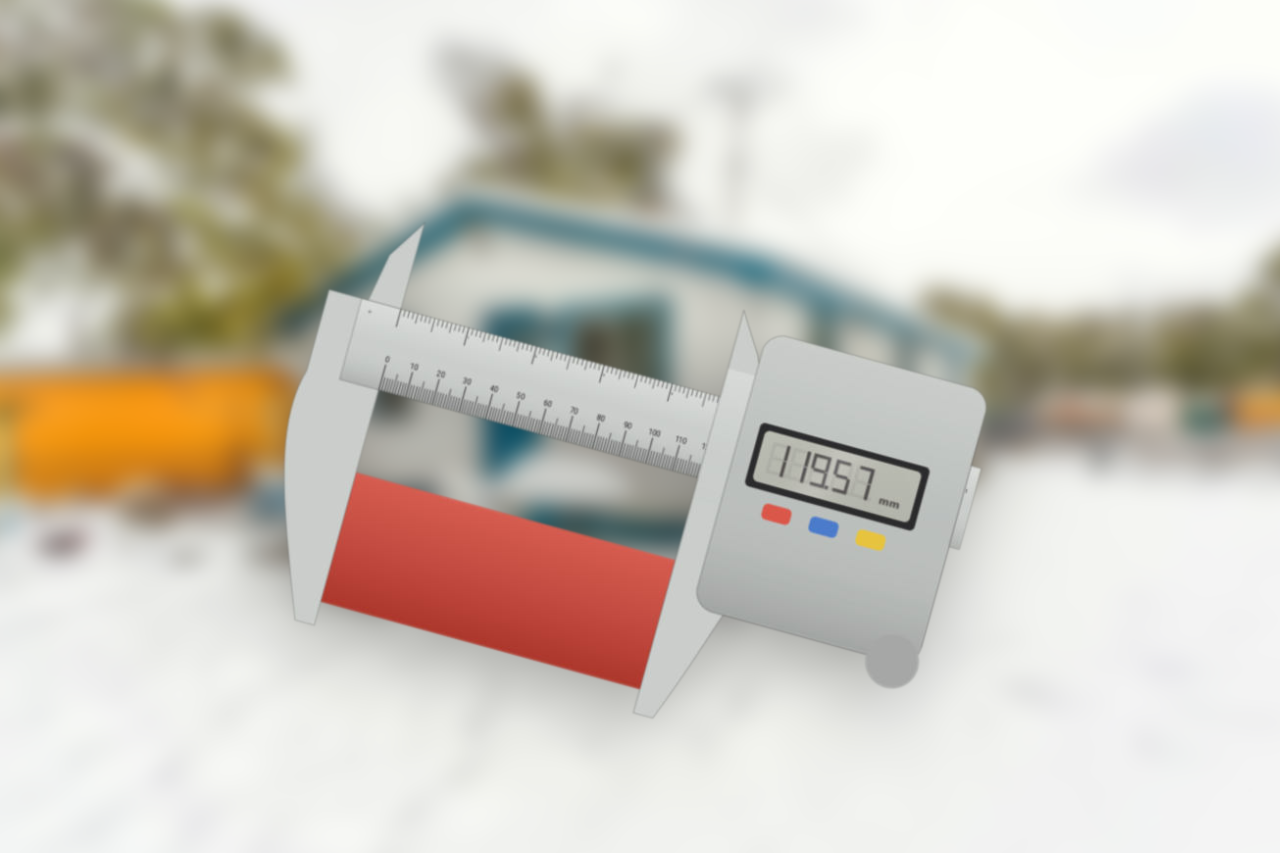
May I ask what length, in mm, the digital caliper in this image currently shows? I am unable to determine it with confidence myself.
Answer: 119.57 mm
